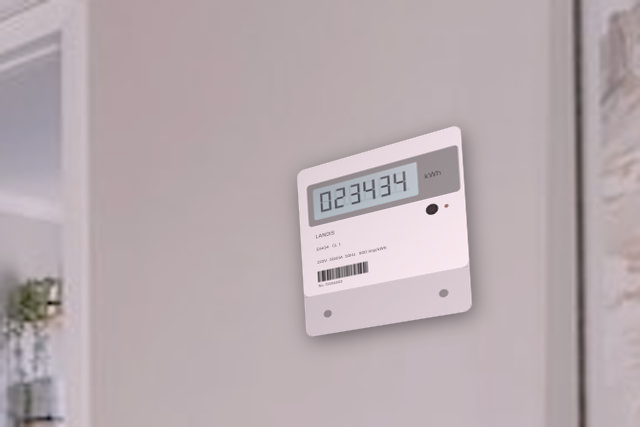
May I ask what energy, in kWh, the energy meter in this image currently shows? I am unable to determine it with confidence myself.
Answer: 23434 kWh
